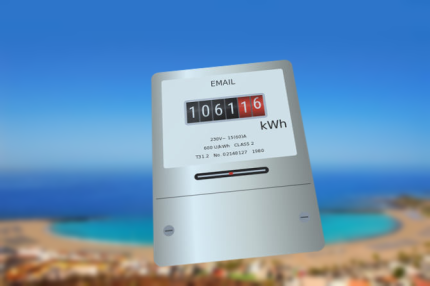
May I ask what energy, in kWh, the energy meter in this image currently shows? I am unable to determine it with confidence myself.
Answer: 1061.16 kWh
